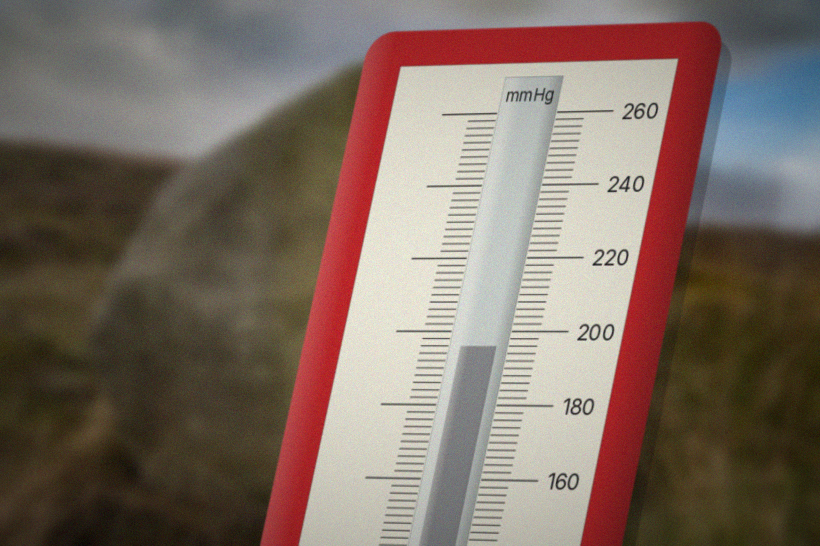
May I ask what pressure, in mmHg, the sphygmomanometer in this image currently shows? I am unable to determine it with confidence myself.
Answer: 196 mmHg
